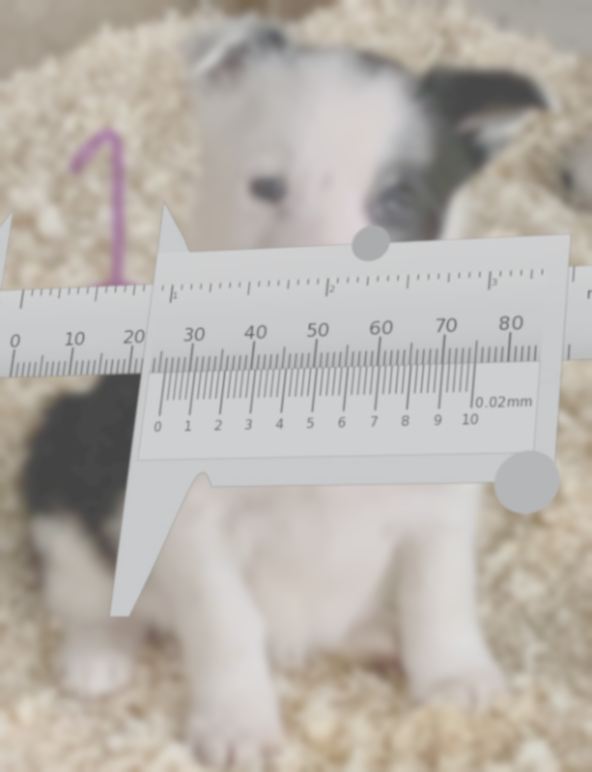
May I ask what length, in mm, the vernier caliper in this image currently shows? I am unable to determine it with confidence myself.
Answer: 26.0 mm
